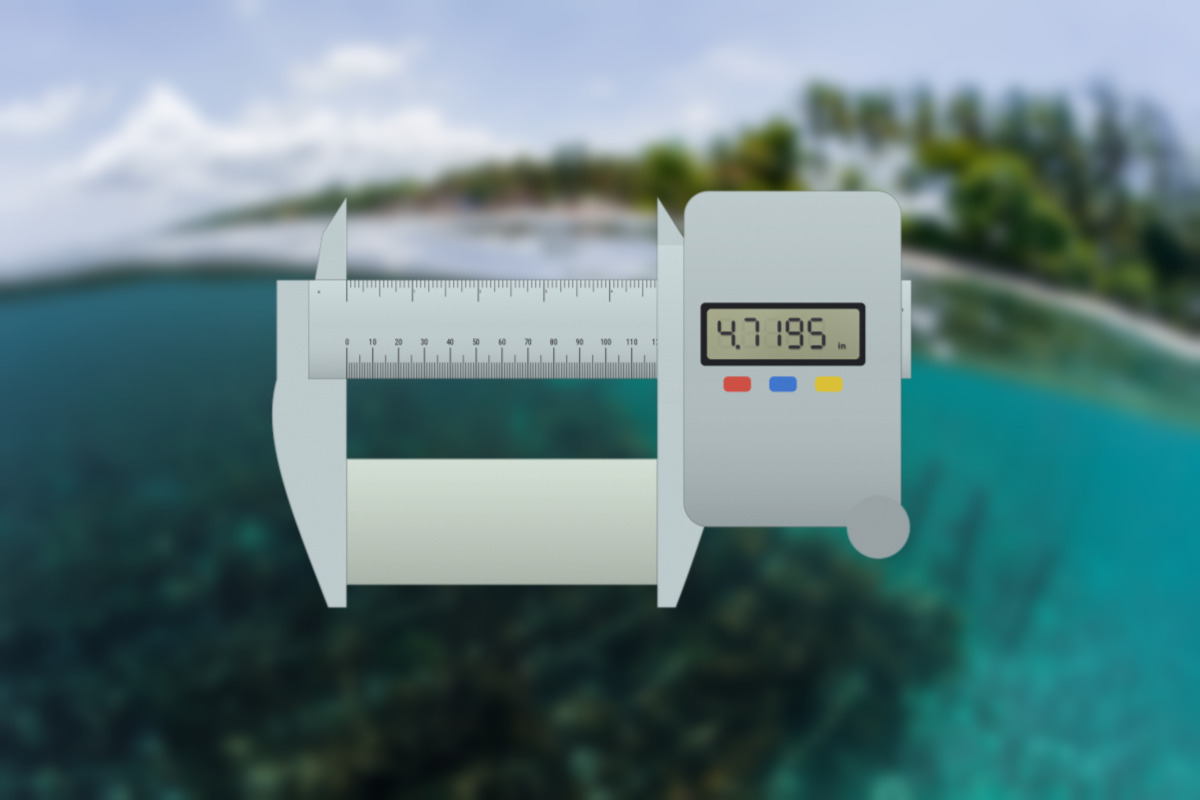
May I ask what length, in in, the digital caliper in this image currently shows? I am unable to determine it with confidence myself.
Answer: 4.7195 in
